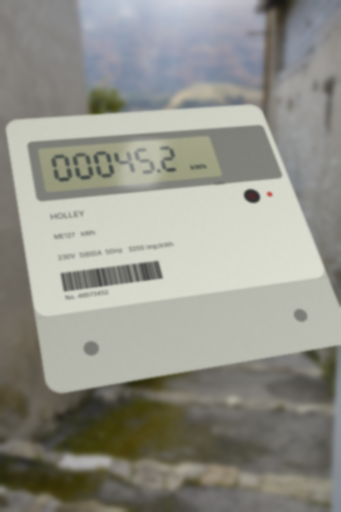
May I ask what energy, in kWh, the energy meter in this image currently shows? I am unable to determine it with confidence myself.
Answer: 45.2 kWh
